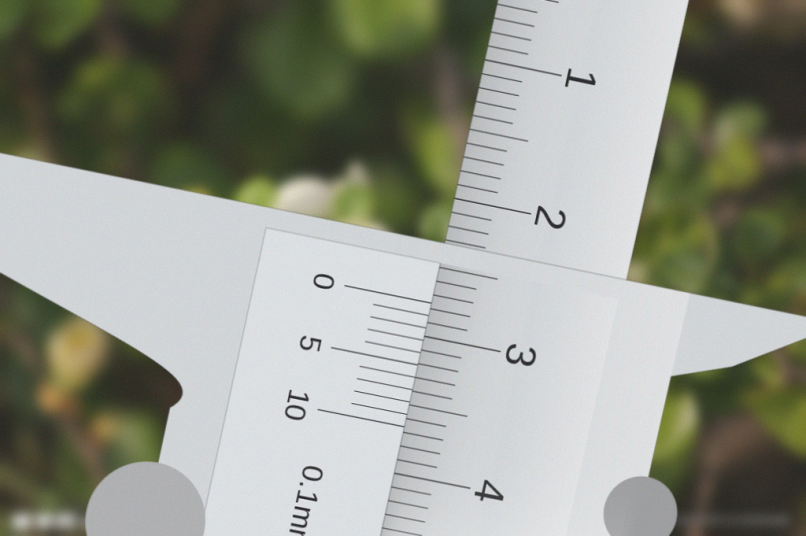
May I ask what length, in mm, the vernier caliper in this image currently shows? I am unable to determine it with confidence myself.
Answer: 27.6 mm
